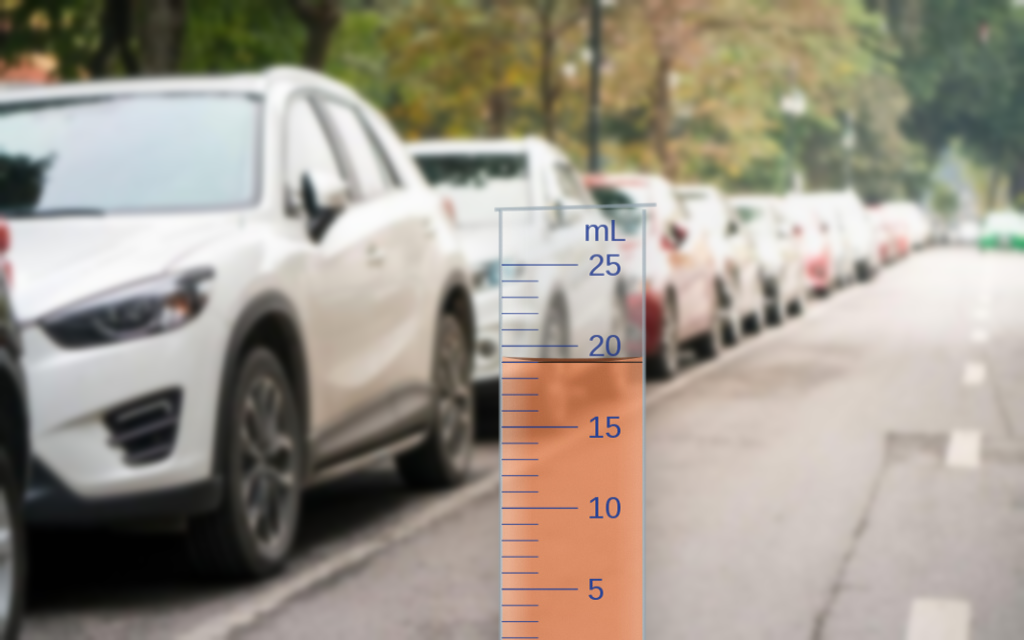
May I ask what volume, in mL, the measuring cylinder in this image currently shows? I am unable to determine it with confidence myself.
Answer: 19 mL
